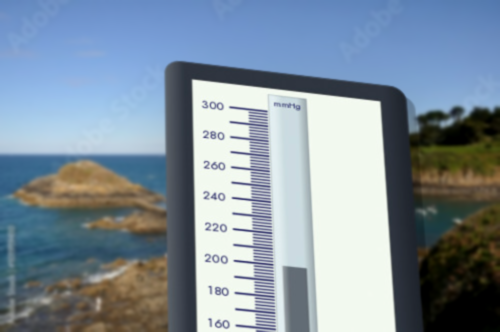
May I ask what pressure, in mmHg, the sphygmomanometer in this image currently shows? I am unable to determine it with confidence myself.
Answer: 200 mmHg
